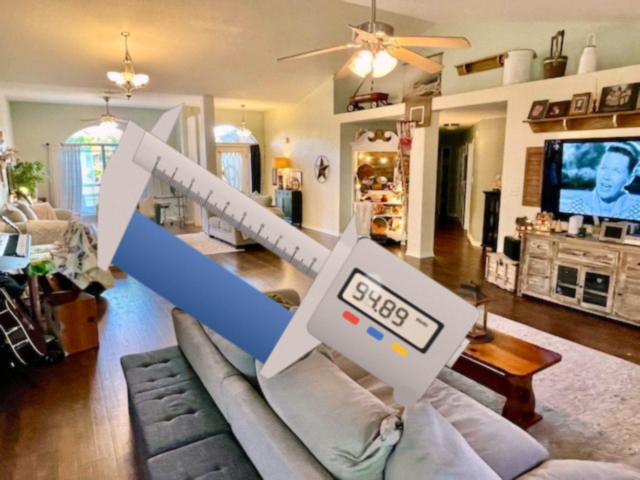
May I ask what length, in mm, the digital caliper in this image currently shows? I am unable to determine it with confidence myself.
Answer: 94.89 mm
